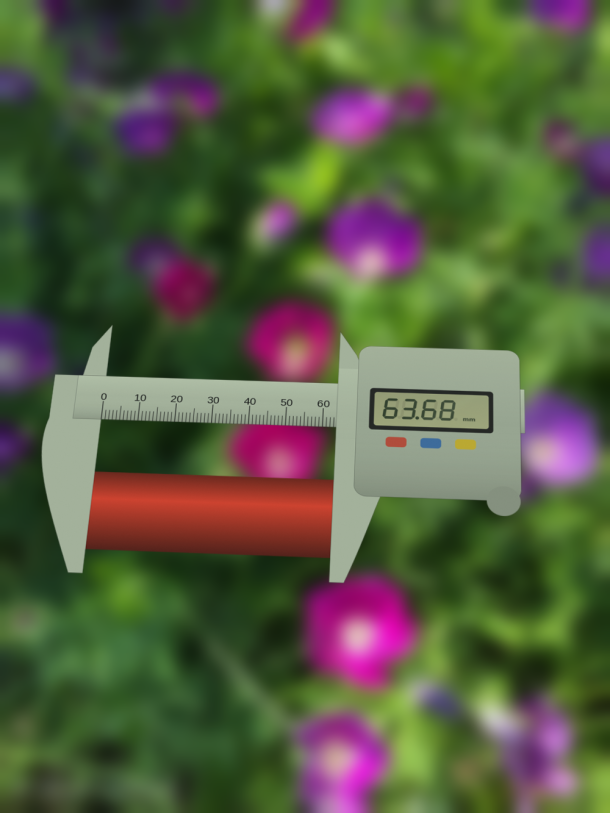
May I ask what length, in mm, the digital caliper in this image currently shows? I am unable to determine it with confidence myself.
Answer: 63.68 mm
